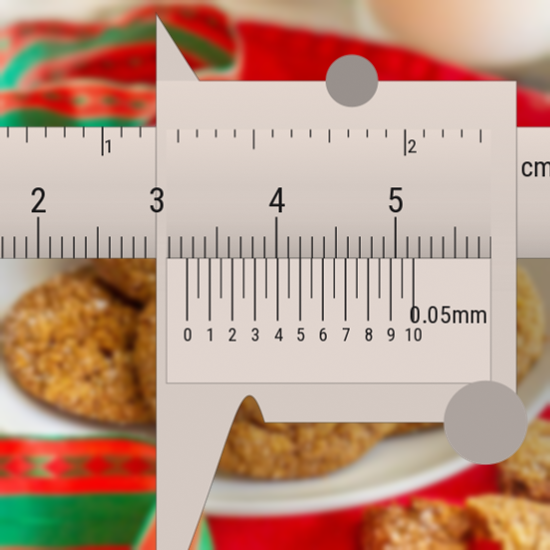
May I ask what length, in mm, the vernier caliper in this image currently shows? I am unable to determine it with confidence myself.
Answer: 32.5 mm
